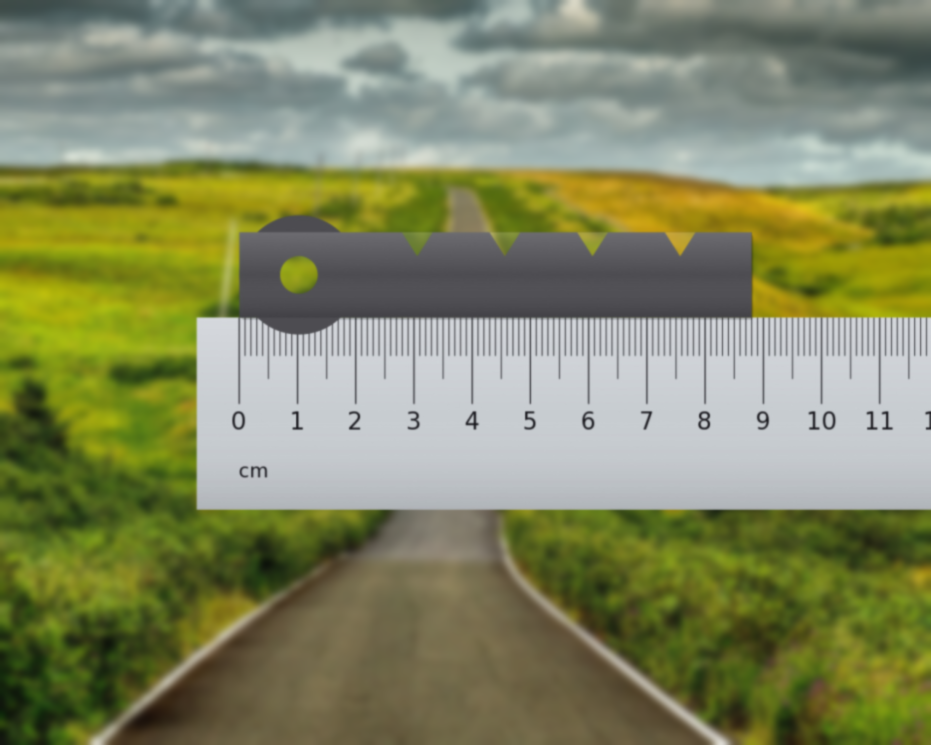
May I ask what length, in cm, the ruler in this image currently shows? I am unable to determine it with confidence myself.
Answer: 8.8 cm
